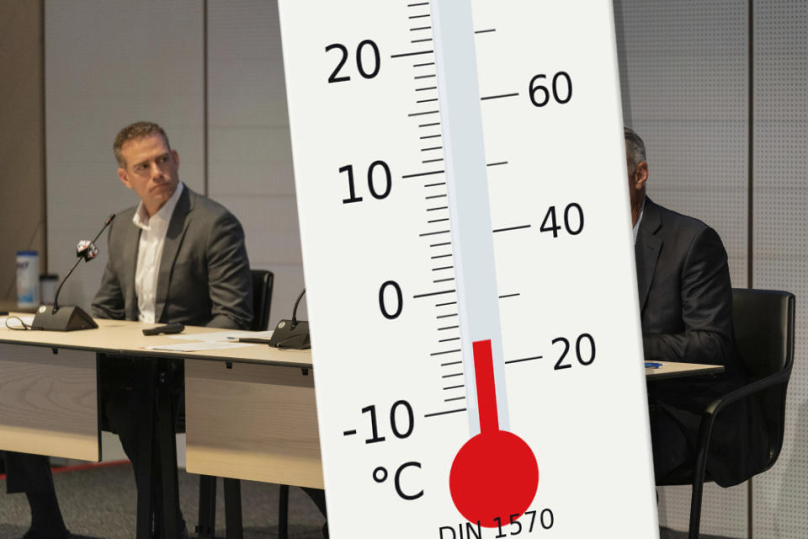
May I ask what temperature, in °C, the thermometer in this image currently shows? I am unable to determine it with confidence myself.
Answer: -4.5 °C
